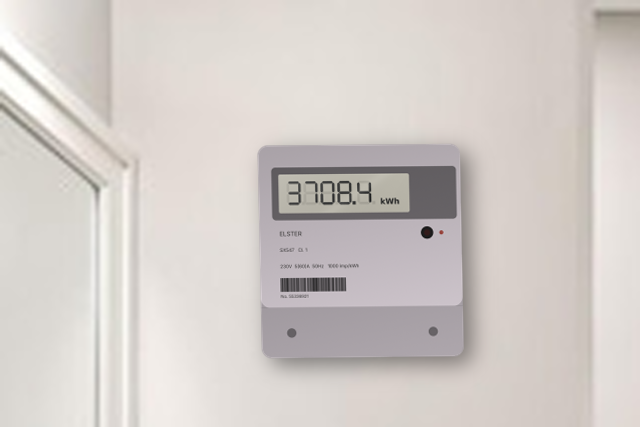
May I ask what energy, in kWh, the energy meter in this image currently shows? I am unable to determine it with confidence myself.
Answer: 3708.4 kWh
